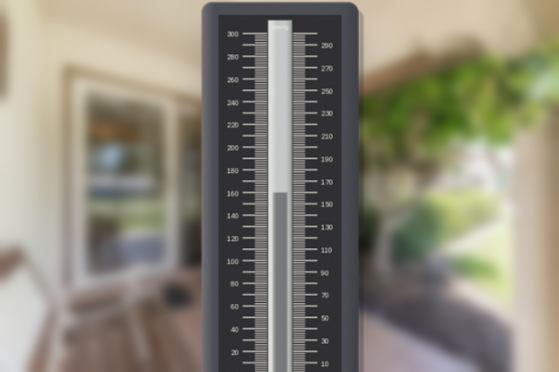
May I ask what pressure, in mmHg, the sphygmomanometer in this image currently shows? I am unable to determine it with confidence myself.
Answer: 160 mmHg
